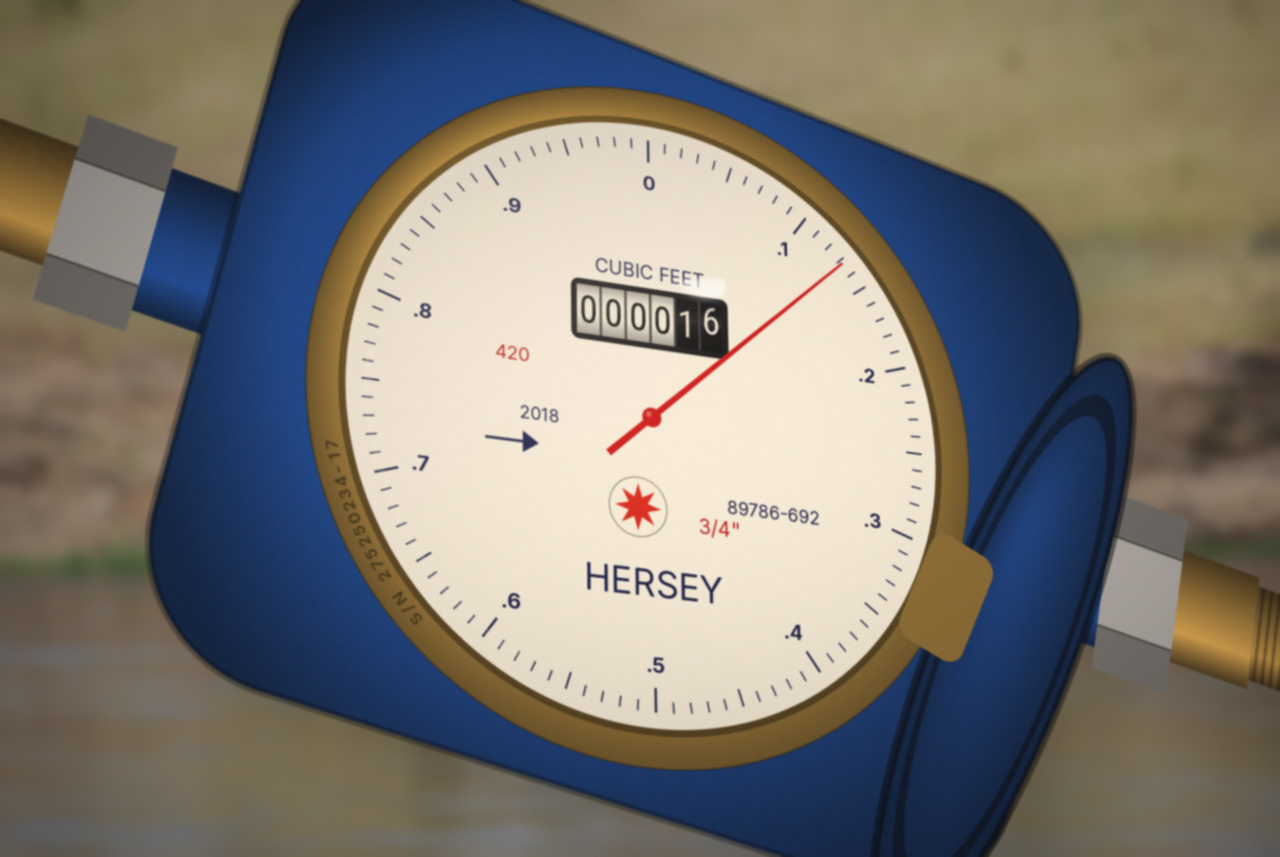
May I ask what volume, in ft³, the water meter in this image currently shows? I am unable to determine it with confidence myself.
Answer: 16.13 ft³
